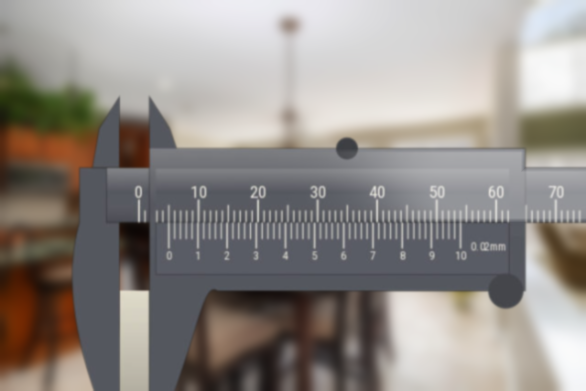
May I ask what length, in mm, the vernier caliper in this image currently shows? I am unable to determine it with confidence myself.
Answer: 5.0 mm
